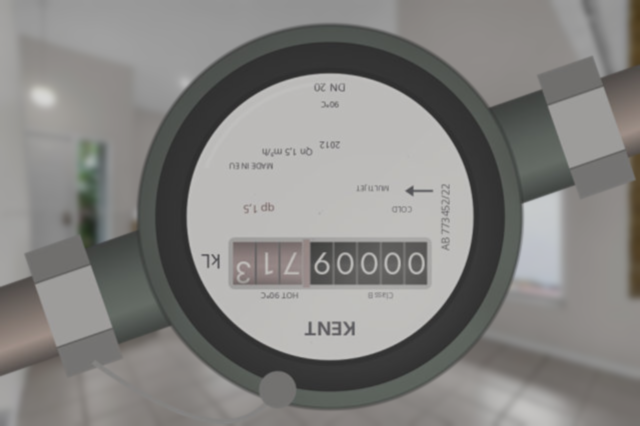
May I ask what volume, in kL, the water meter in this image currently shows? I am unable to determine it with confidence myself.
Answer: 9.713 kL
